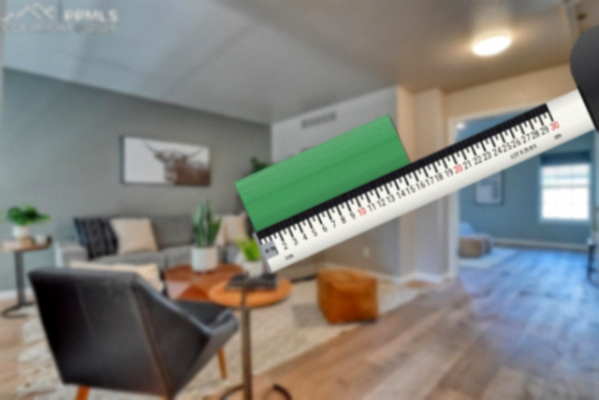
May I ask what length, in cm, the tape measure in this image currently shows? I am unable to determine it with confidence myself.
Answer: 16 cm
